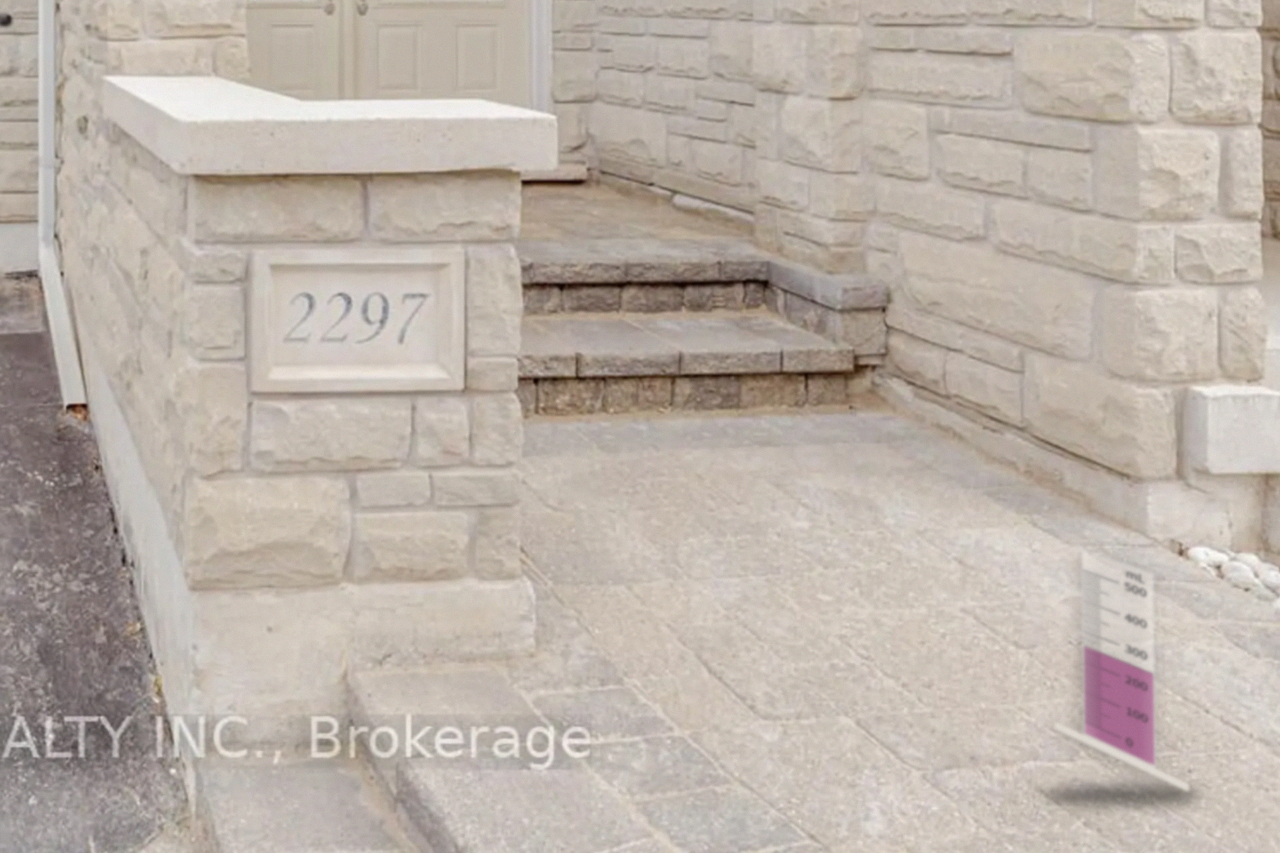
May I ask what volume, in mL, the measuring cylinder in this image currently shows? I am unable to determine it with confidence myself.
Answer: 250 mL
